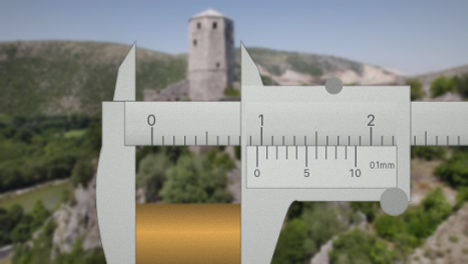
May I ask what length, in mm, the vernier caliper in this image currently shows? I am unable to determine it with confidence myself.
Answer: 9.6 mm
